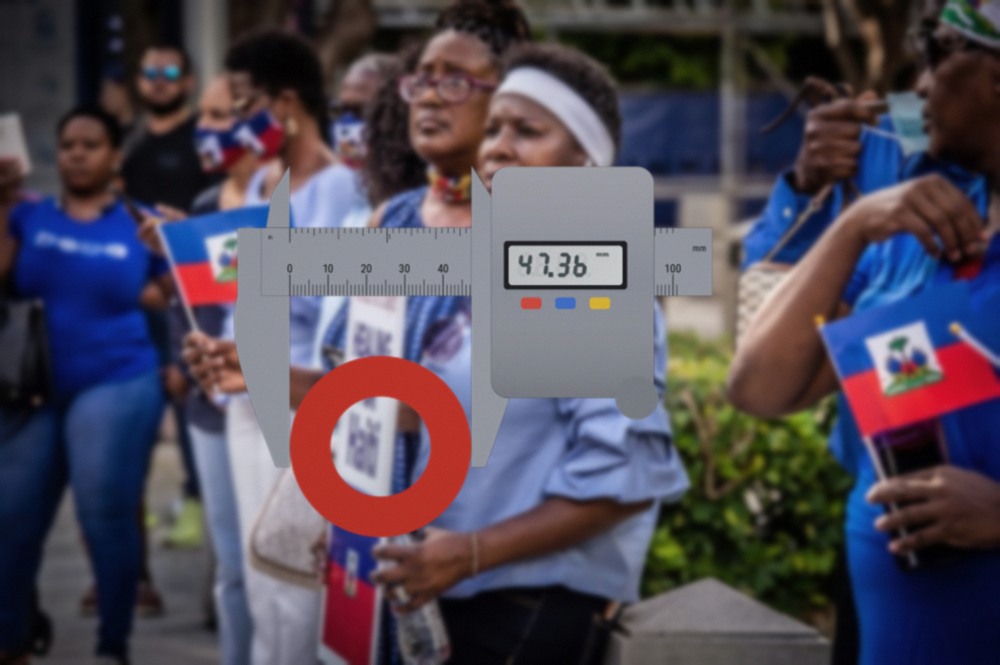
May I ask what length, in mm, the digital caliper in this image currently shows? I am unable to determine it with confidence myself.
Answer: 47.36 mm
